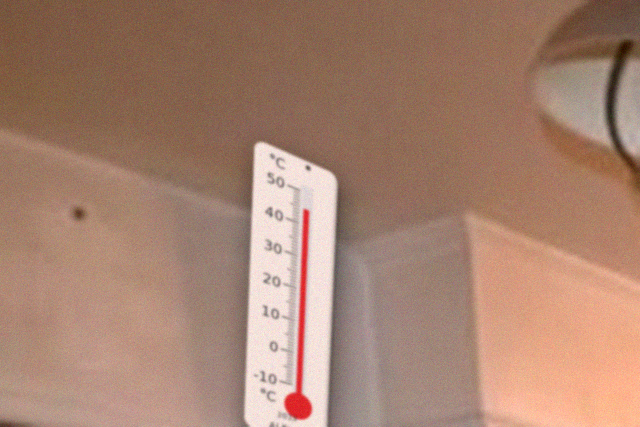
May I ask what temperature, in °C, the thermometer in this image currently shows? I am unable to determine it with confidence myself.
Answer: 45 °C
